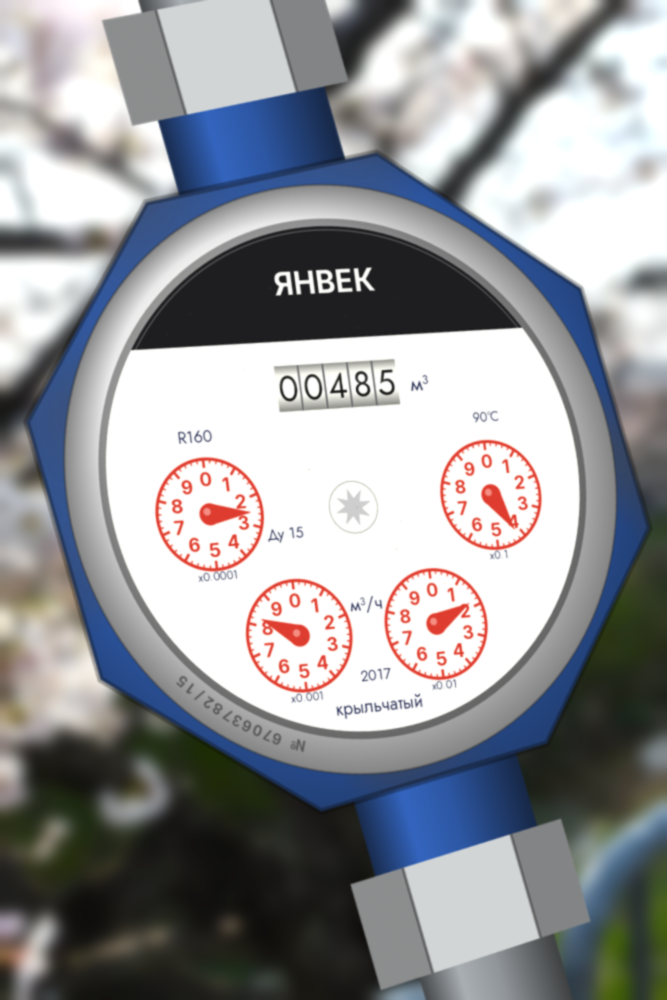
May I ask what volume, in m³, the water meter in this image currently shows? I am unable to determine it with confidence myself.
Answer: 485.4182 m³
